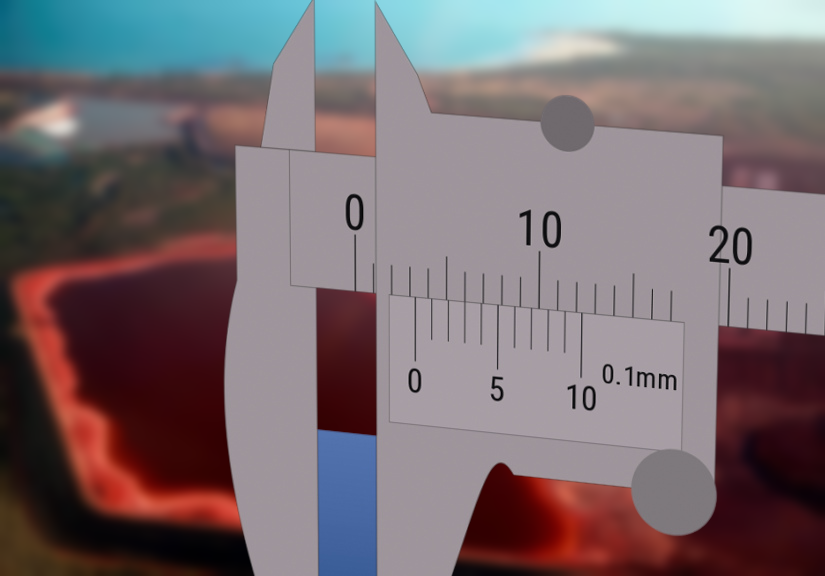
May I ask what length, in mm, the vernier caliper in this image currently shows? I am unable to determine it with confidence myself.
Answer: 3.3 mm
